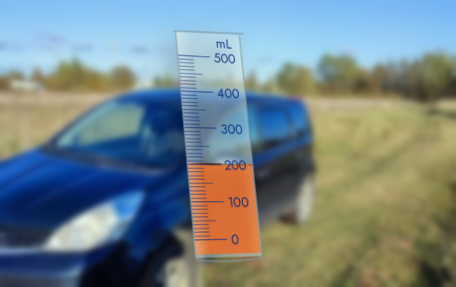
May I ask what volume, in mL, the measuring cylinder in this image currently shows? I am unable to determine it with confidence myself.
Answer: 200 mL
